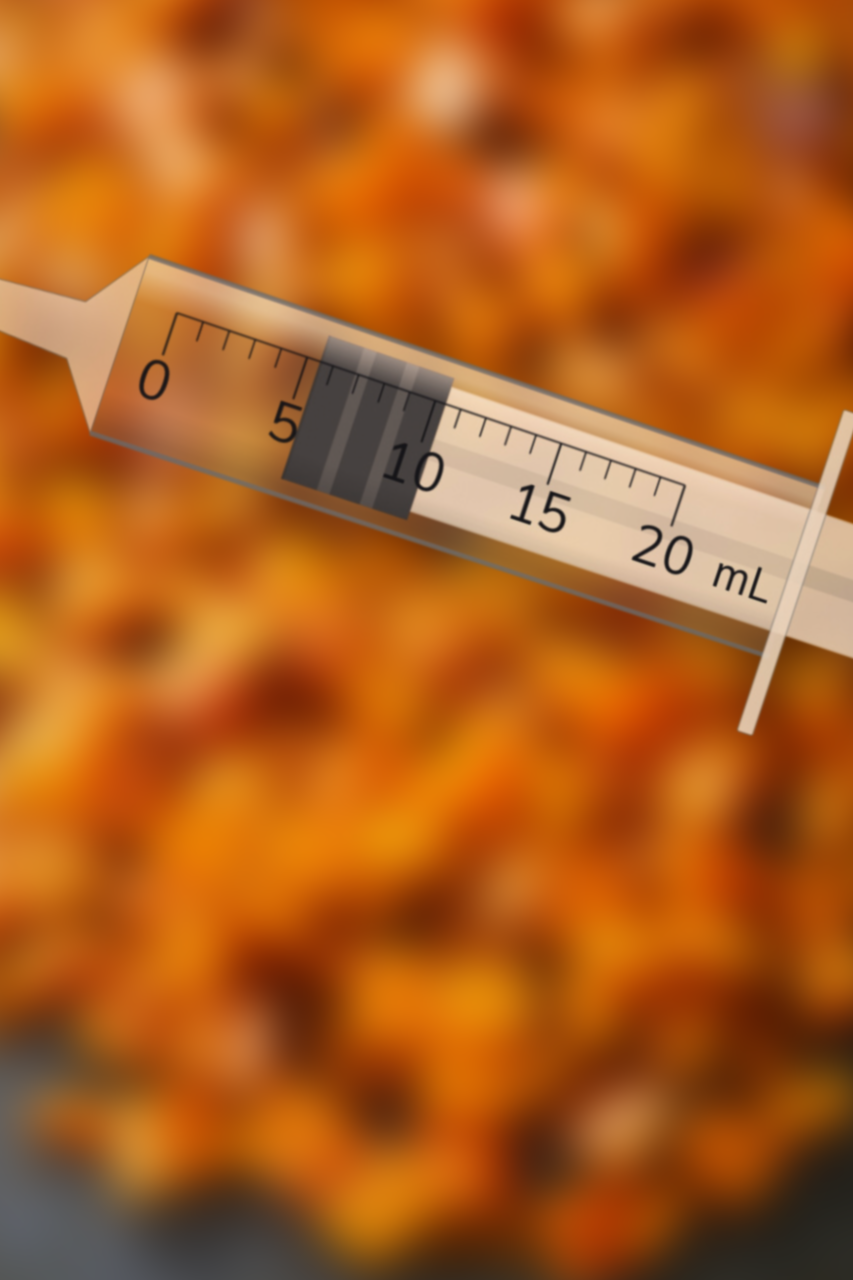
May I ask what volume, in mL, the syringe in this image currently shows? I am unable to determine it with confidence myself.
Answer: 5.5 mL
